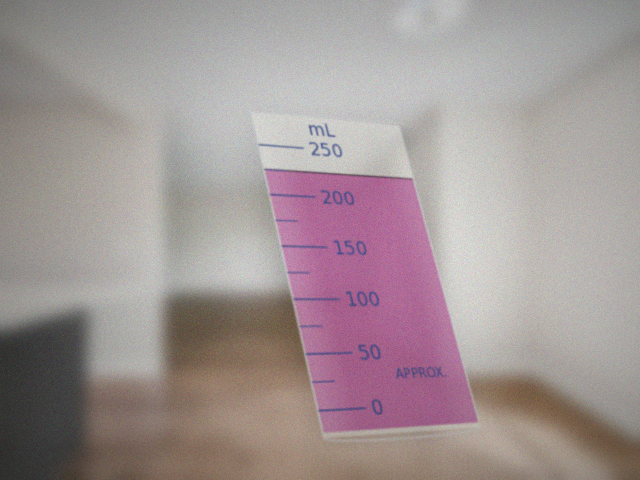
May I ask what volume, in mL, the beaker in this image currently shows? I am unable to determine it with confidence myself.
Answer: 225 mL
